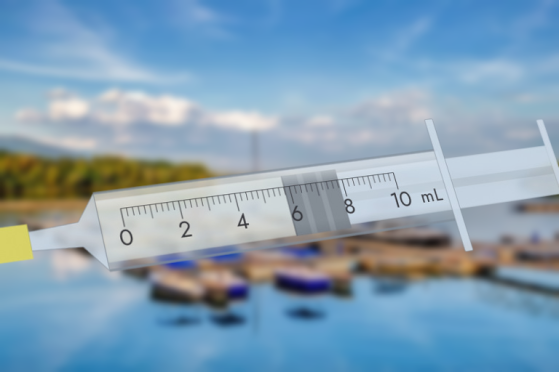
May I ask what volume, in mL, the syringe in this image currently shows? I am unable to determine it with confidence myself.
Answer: 5.8 mL
